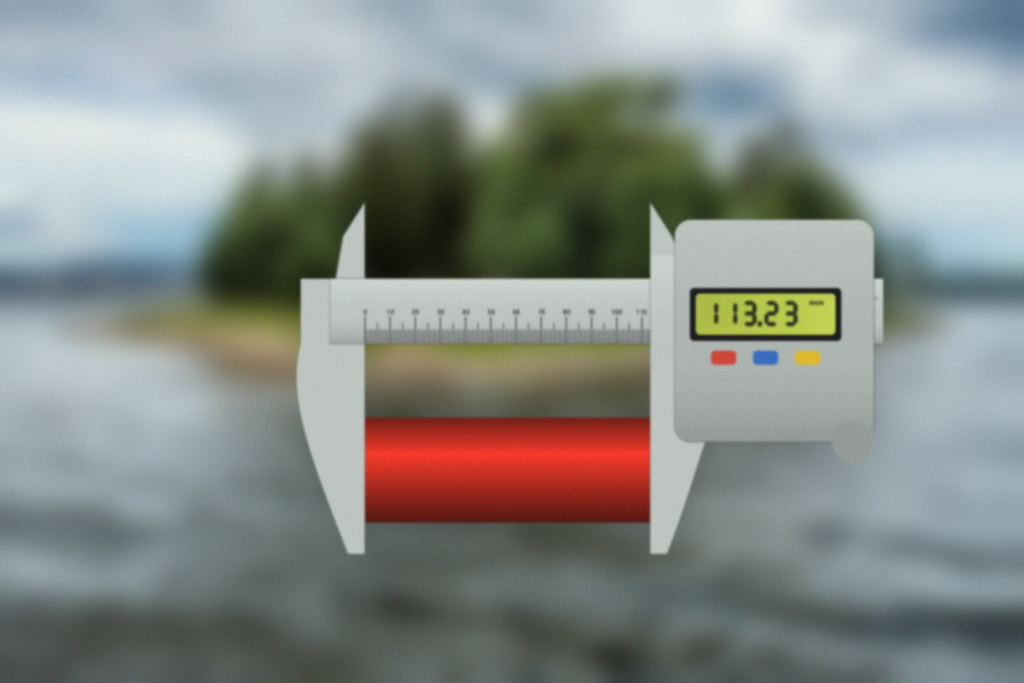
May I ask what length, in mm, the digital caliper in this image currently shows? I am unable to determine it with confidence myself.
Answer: 113.23 mm
